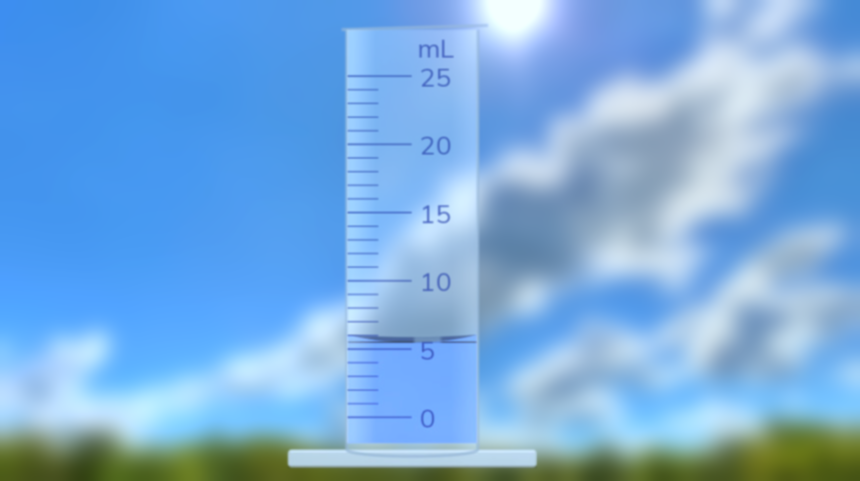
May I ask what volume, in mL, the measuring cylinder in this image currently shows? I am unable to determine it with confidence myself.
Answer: 5.5 mL
